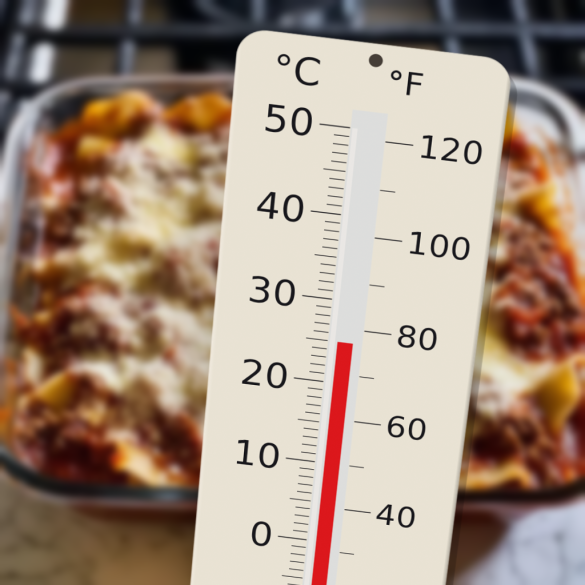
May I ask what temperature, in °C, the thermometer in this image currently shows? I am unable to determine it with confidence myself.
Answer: 25 °C
